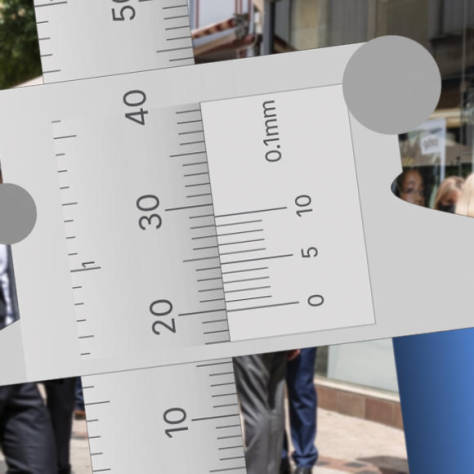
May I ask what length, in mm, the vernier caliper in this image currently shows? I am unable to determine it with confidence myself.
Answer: 19.8 mm
